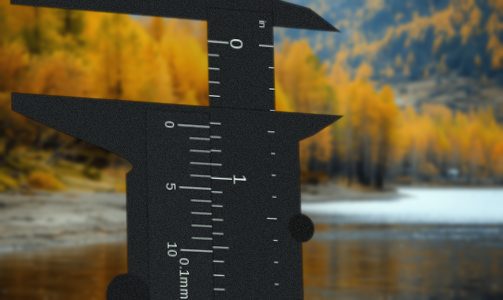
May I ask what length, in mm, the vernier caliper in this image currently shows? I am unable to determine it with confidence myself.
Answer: 6.3 mm
